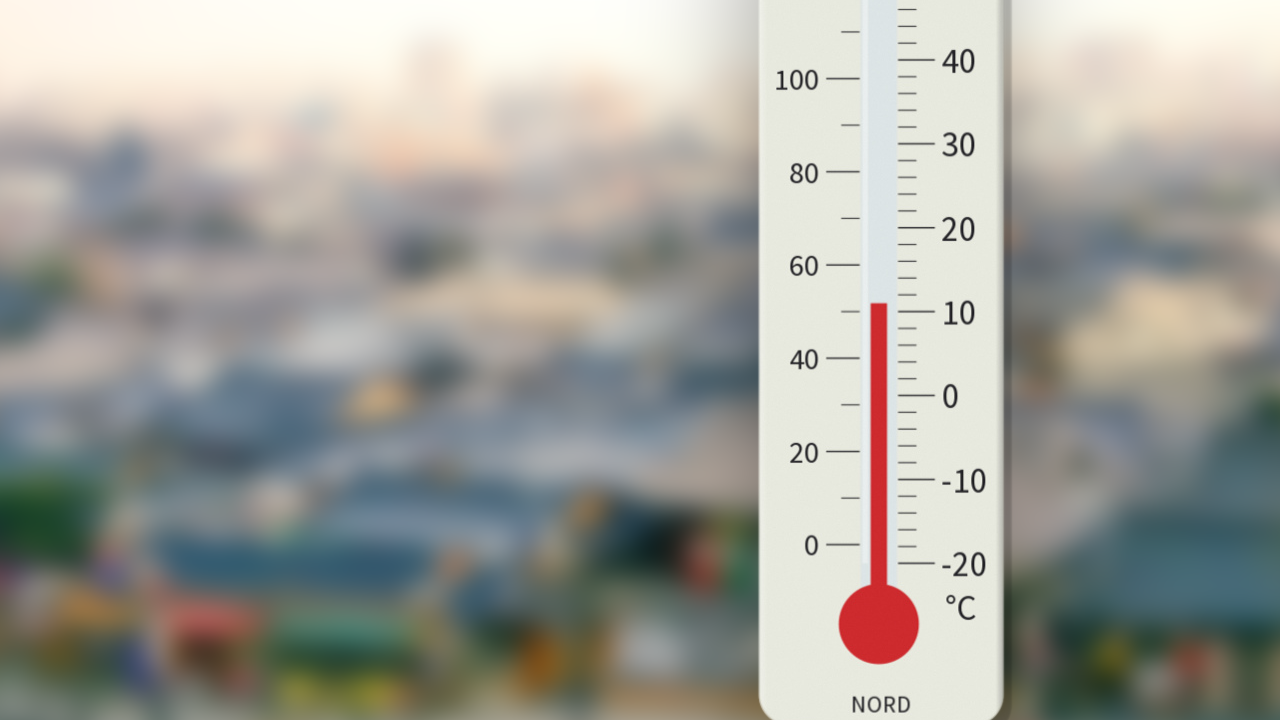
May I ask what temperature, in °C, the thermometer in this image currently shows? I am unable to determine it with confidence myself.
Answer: 11 °C
